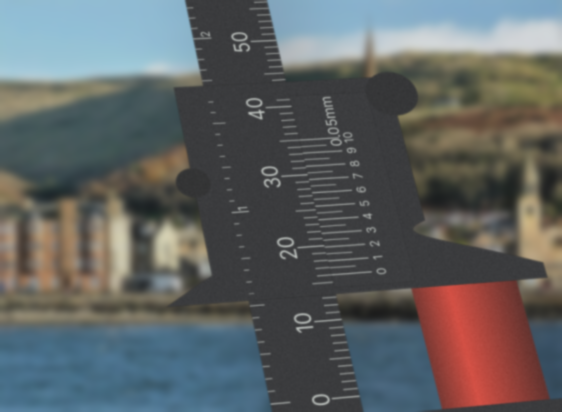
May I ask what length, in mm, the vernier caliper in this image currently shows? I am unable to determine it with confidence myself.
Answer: 16.0 mm
